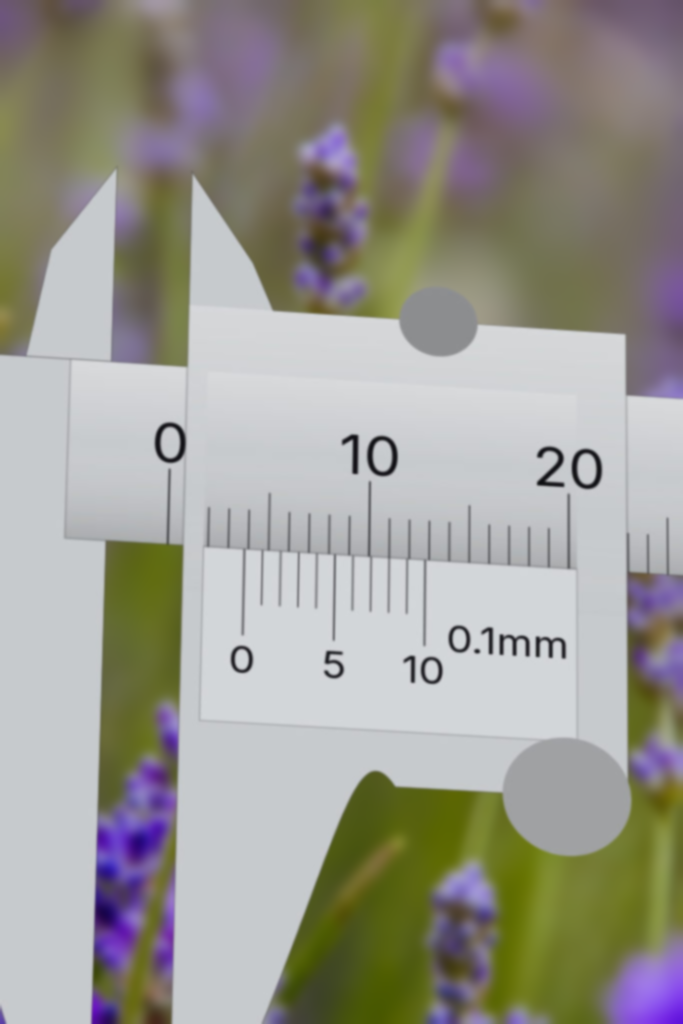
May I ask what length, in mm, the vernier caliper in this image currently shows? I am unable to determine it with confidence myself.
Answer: 3.8 mm
